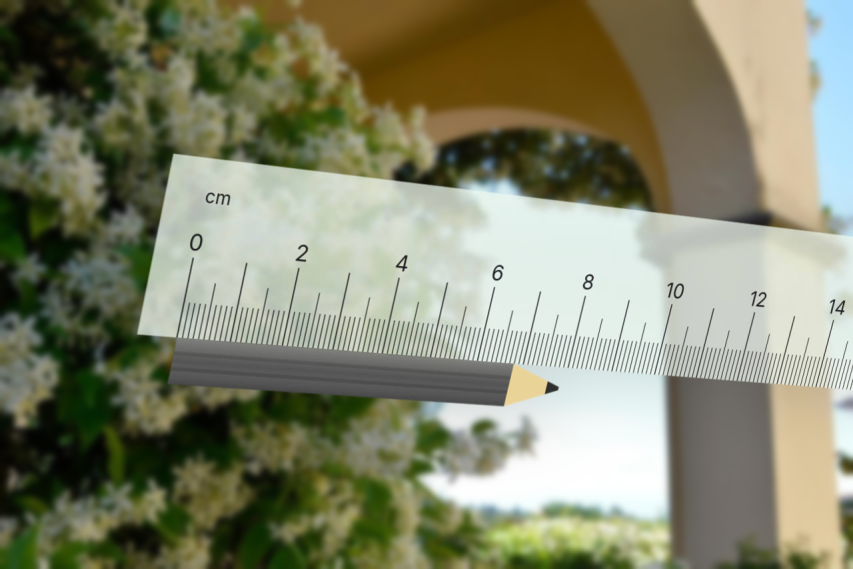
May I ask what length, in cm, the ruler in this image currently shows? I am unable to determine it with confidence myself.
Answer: 7.9 cm
